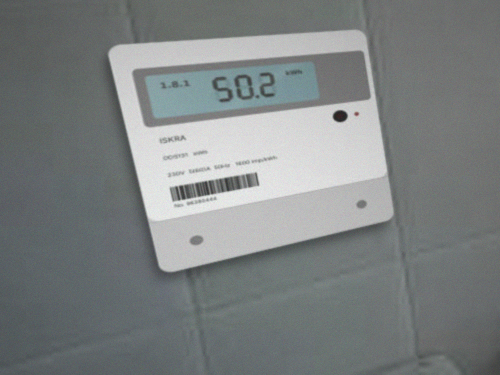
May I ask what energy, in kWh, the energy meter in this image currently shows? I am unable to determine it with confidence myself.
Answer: 50.2 kWh
